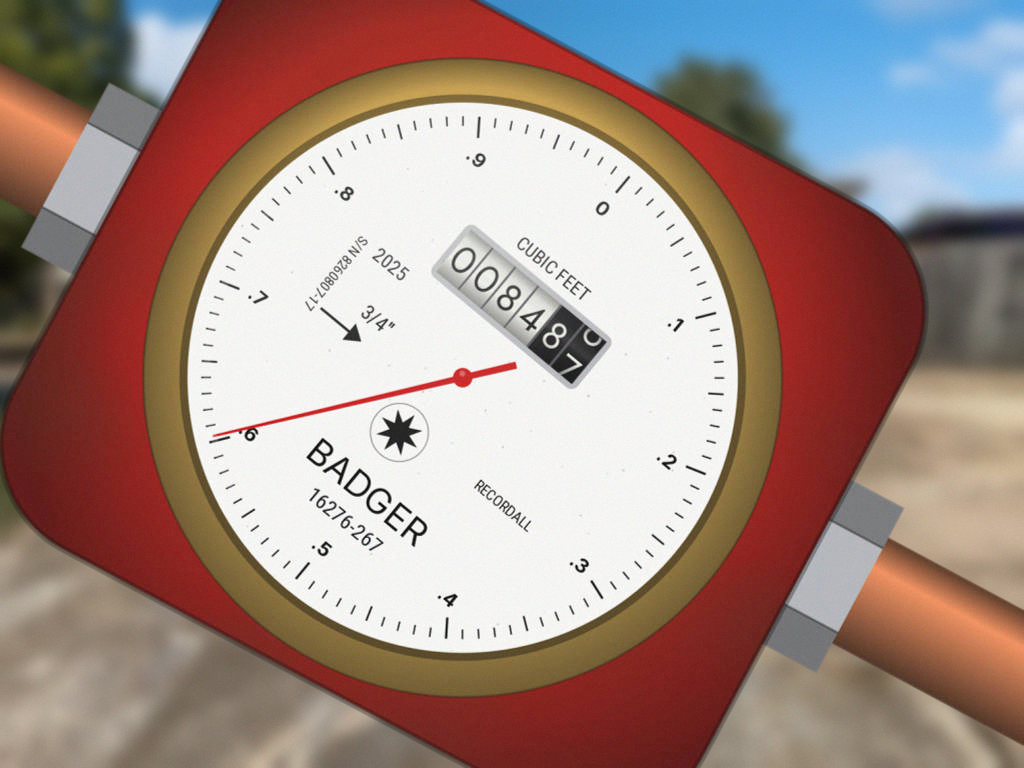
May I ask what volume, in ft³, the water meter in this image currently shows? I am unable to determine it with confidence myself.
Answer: 8486.60 ft³
